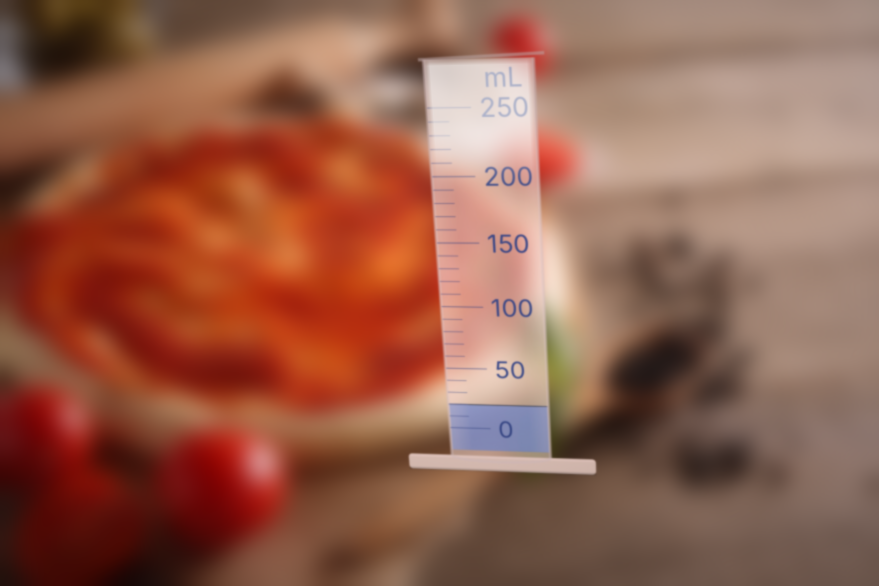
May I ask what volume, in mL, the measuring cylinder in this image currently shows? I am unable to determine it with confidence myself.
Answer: 20 mL
